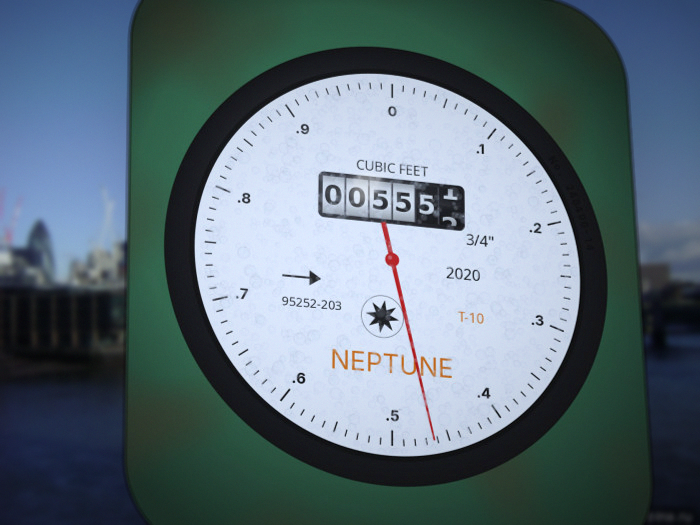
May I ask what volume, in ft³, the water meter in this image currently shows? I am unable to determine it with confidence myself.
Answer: 5551.46 ft³
